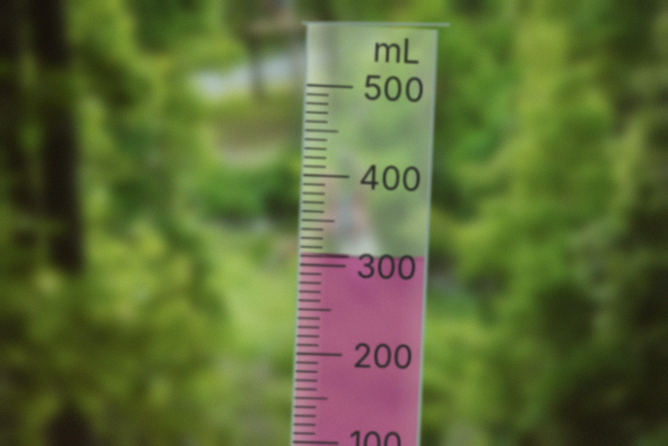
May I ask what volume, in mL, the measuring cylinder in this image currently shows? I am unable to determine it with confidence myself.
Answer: 310 mL
